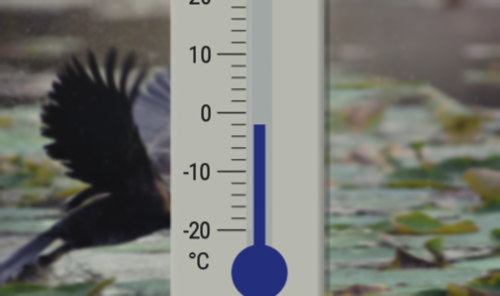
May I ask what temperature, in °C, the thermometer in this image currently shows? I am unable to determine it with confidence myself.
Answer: -2 °C
